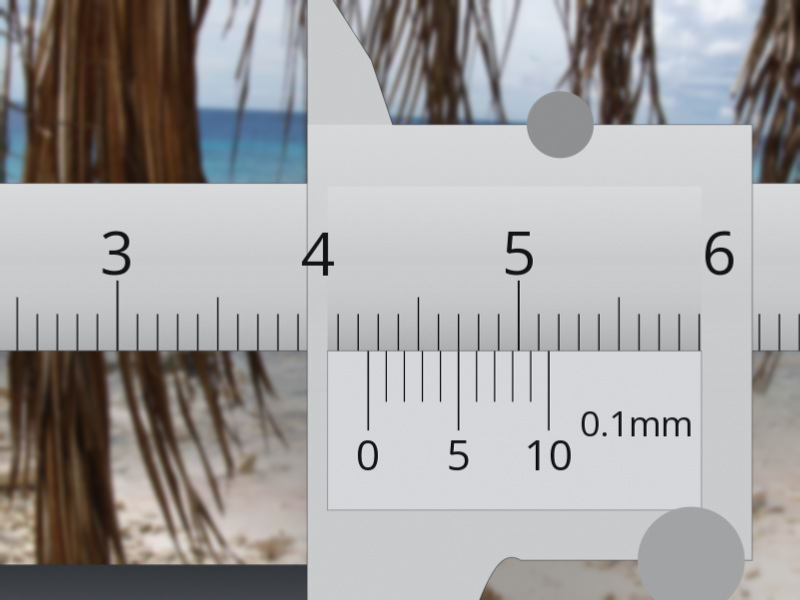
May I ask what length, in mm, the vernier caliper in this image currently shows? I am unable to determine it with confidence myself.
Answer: 42.5 mm
